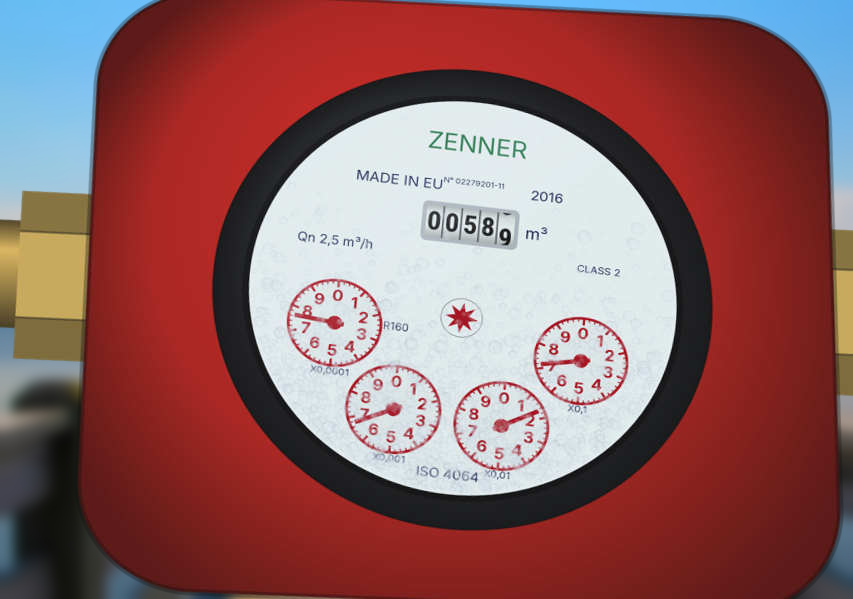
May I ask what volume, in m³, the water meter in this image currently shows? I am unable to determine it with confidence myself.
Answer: 588.7167 m³
